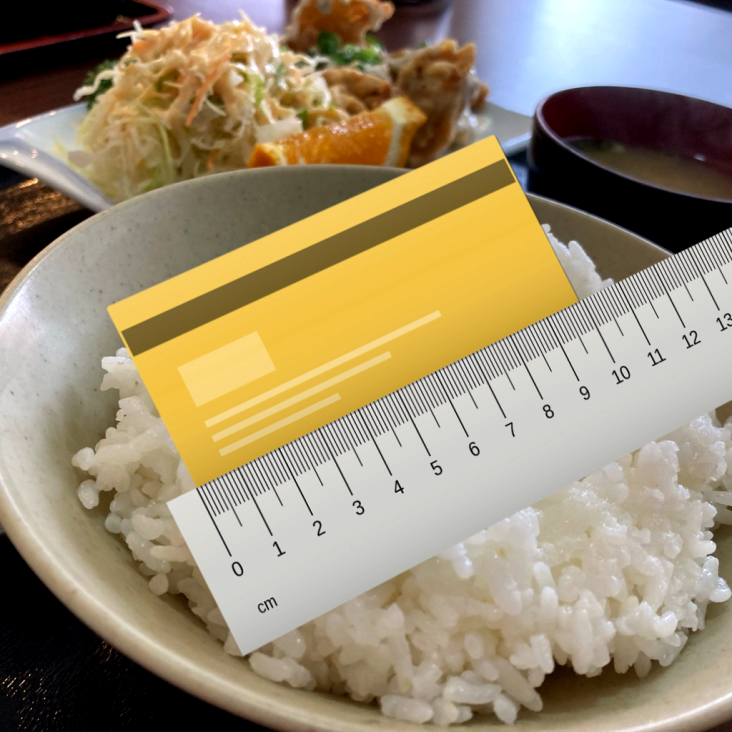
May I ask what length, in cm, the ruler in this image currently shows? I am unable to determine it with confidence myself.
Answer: 9.9 cm
